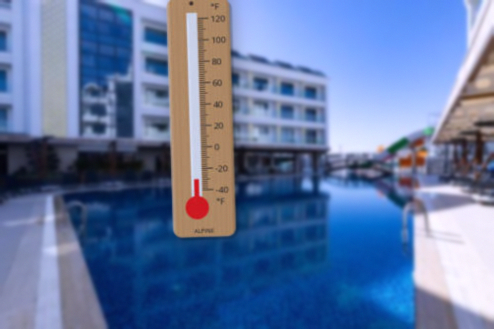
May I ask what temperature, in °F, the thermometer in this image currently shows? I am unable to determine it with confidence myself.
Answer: -30 °F
